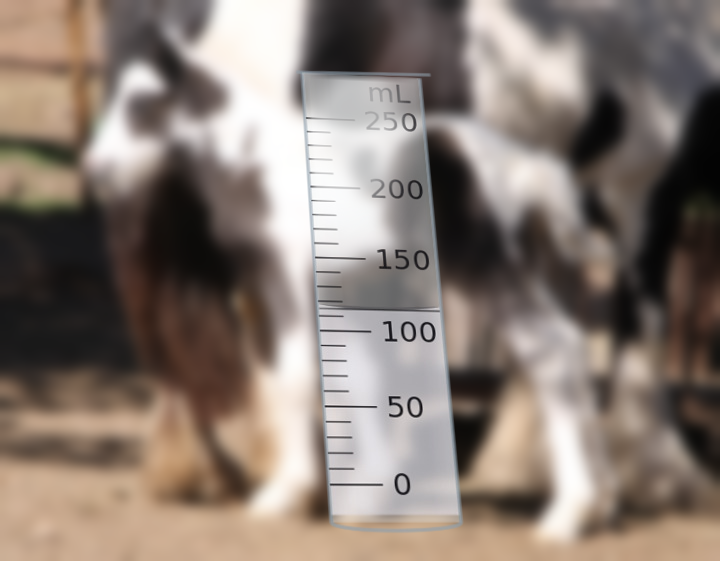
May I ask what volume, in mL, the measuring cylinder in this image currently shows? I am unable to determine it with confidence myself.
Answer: 115 mL
